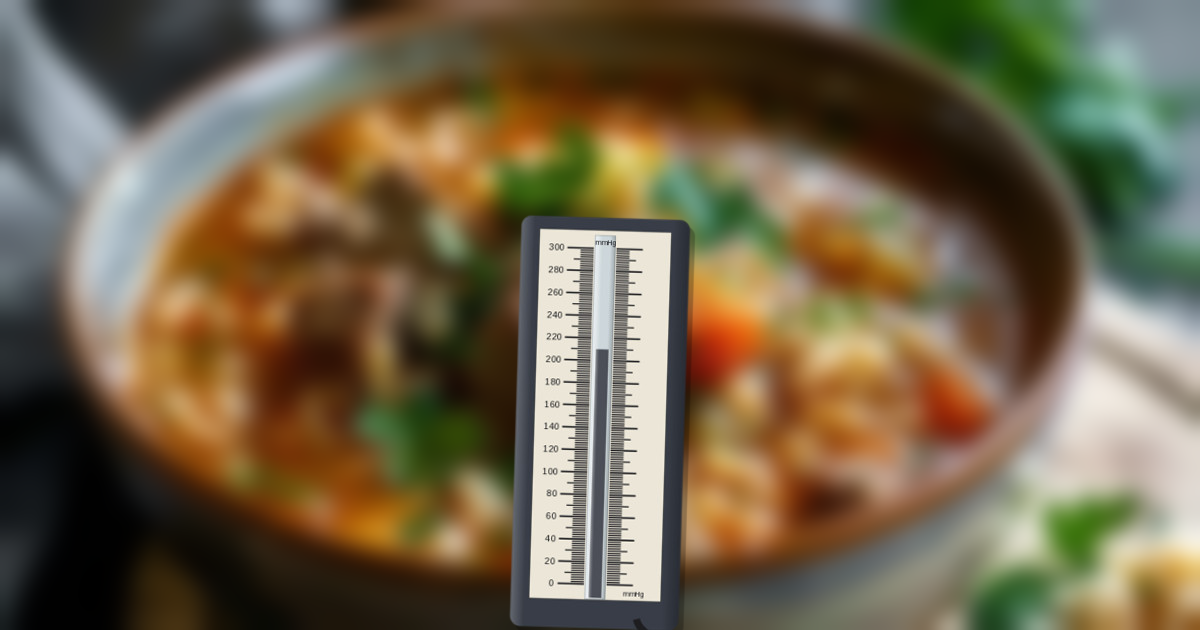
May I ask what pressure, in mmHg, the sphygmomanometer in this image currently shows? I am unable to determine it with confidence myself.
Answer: 210 mmHg
